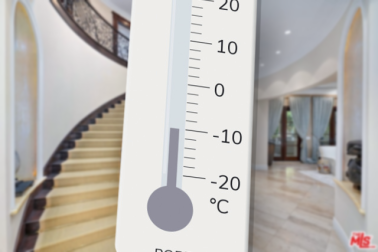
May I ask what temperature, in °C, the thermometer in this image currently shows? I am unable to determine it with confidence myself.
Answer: -10 °C
